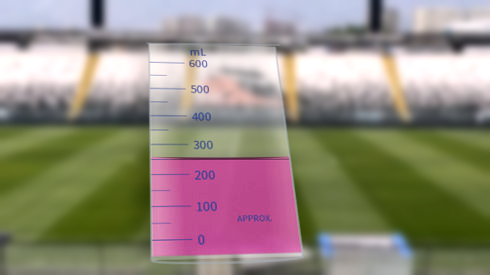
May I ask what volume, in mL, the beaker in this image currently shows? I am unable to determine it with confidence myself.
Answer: 250 mL
